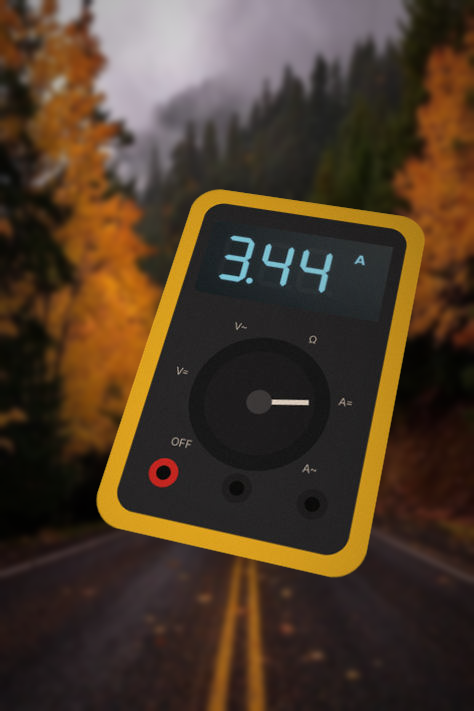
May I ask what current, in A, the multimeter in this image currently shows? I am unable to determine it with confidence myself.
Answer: 3.44 A
